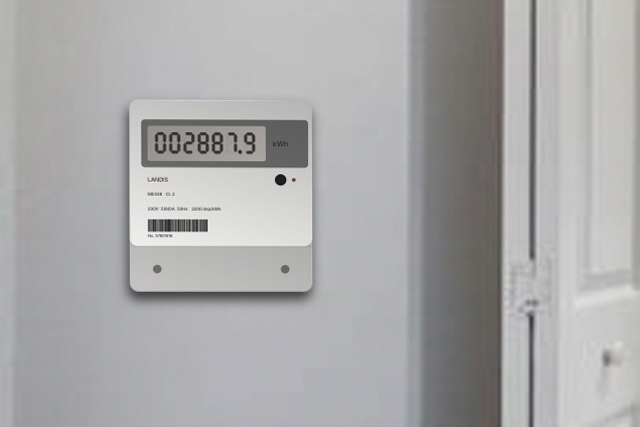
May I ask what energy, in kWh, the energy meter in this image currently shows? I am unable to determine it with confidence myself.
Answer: 2887.9 kWh
